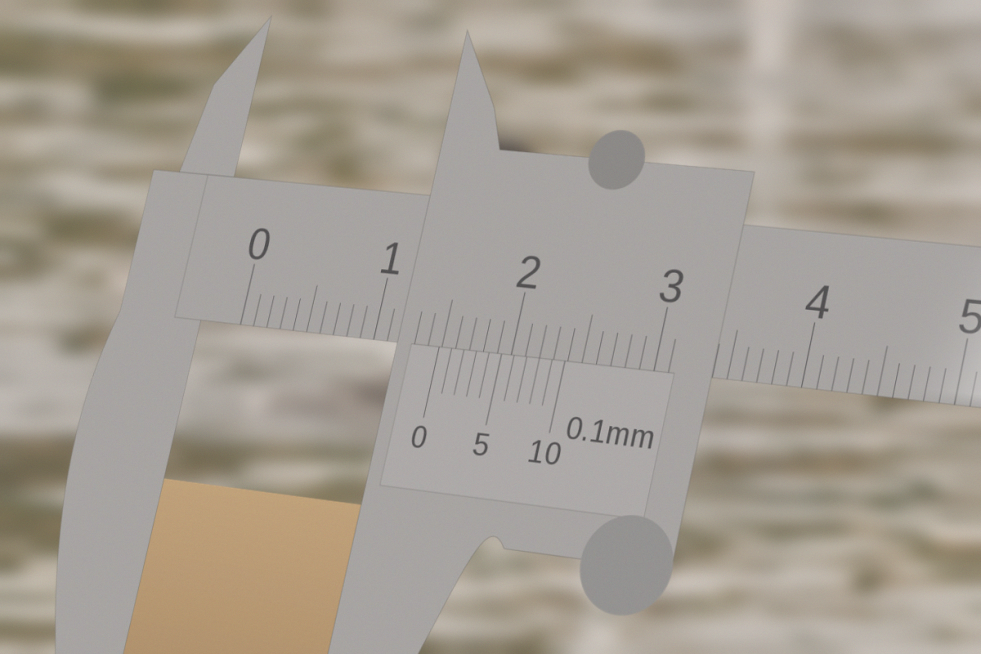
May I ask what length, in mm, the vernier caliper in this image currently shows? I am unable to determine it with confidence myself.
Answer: 14.8 mm
